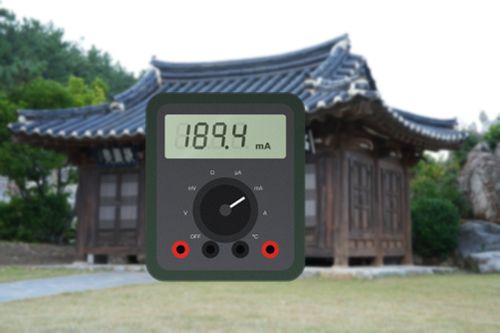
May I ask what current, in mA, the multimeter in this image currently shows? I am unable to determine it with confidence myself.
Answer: 189.4 mA
